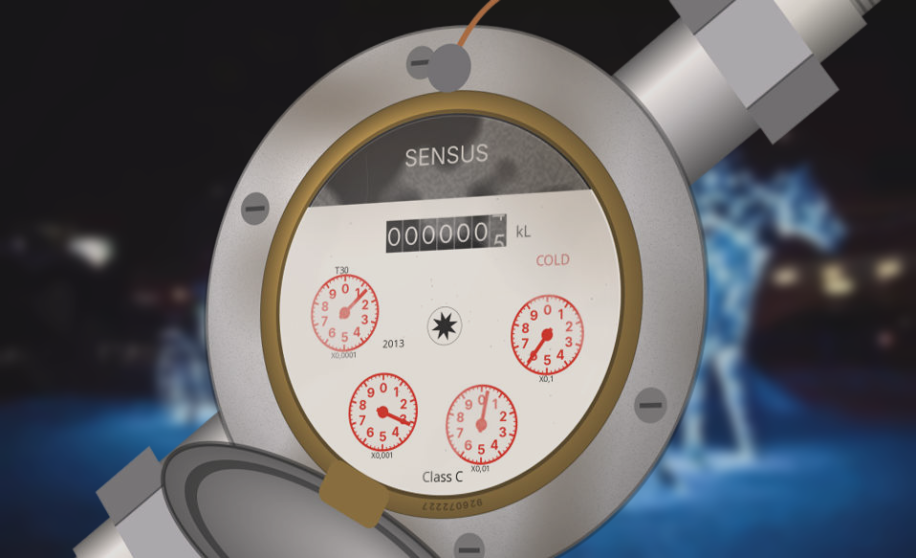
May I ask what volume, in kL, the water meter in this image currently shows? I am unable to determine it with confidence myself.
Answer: 4.6031 kL
